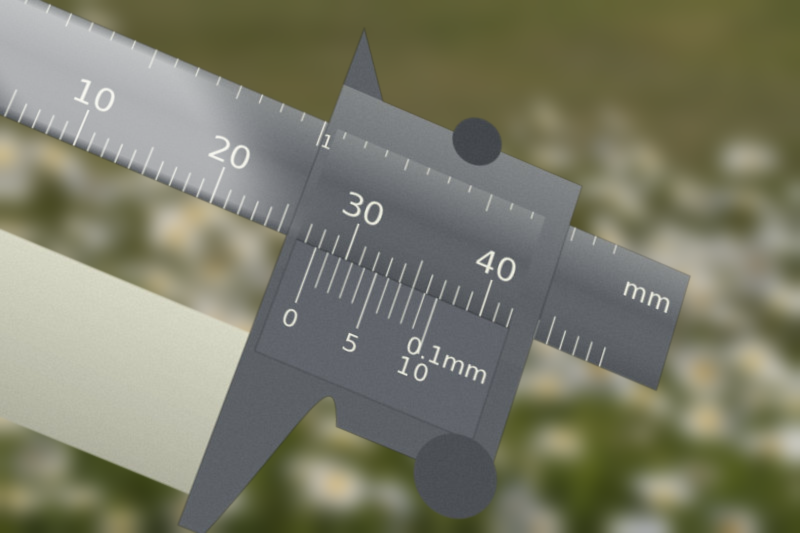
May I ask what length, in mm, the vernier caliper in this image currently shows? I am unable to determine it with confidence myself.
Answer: 27.8 mm
